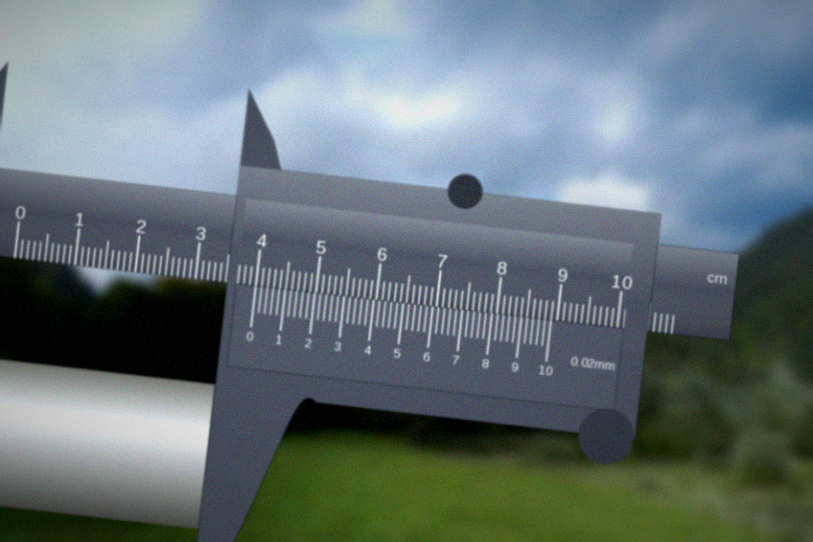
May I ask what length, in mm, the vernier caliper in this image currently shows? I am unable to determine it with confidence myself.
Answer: 40.0 mm
